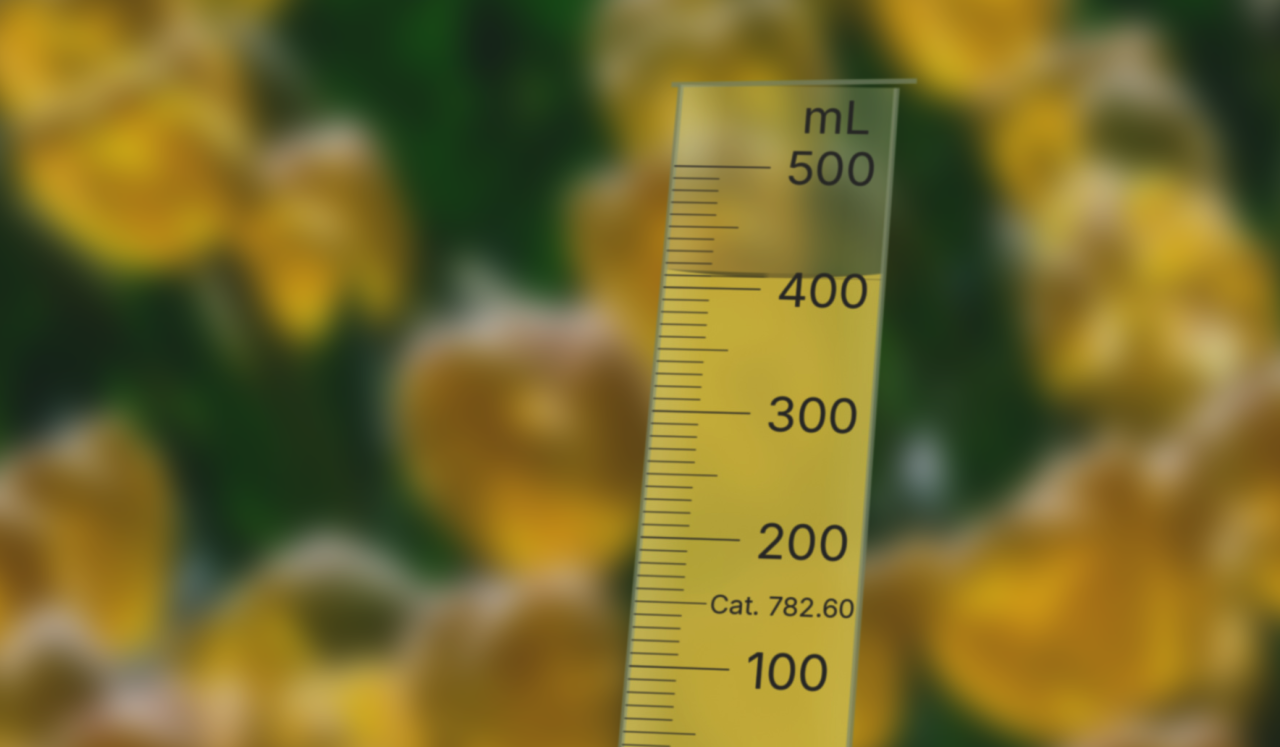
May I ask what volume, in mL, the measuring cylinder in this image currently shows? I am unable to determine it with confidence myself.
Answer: 410 mL
